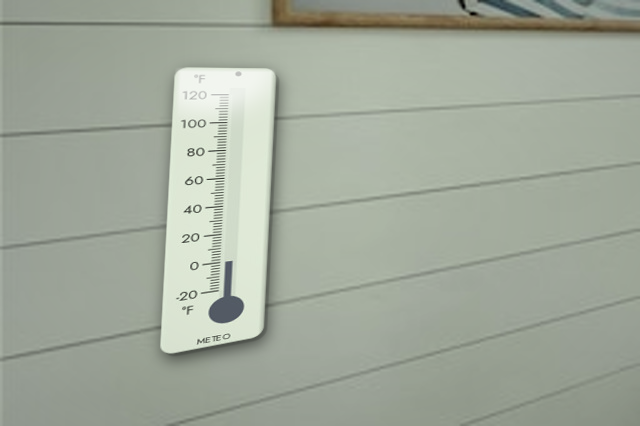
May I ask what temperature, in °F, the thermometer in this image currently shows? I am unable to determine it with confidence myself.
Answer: 0 °F
